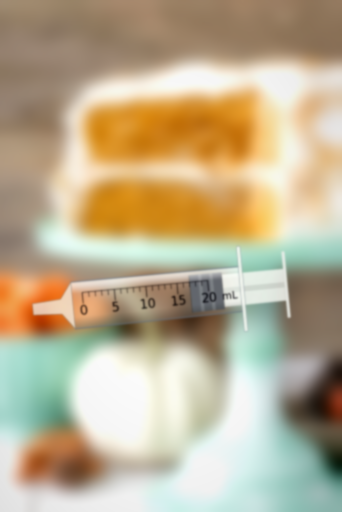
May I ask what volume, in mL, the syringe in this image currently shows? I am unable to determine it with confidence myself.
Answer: 17 mL
